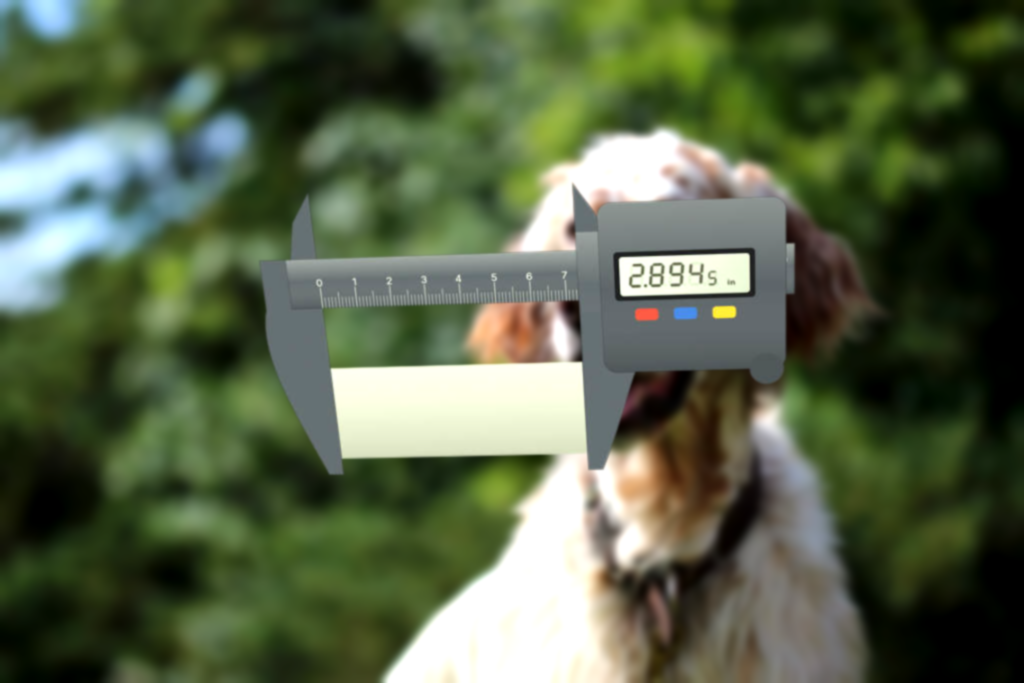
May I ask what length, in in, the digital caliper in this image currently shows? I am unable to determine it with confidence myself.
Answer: 2.8945 in
